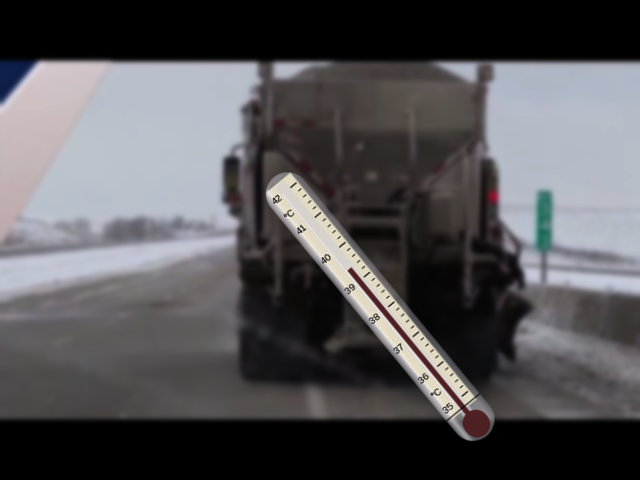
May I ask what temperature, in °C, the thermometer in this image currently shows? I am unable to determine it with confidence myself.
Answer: 39.4 °C
